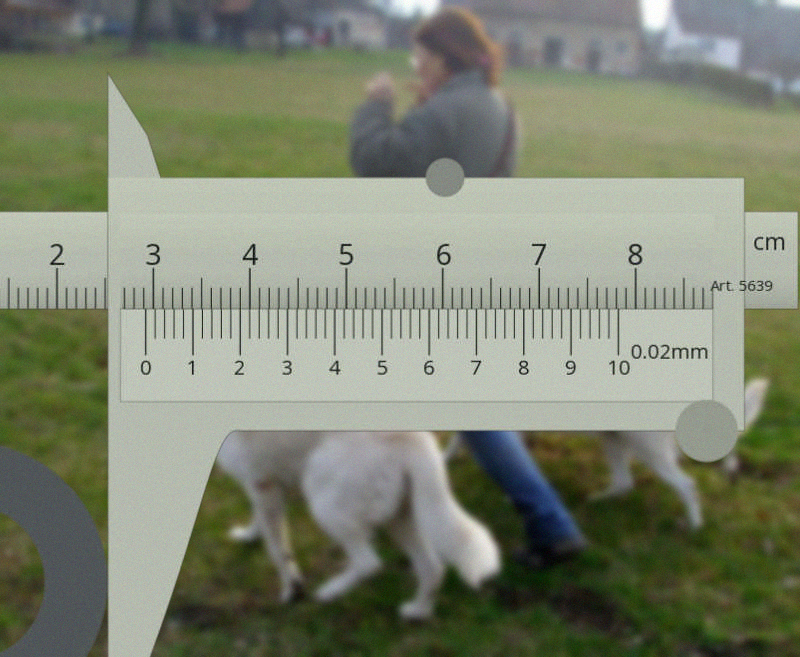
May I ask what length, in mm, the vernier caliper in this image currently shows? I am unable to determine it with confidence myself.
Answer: 29.2 mm
